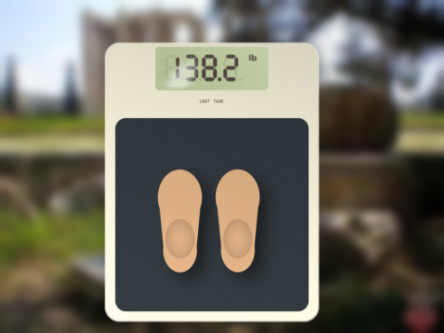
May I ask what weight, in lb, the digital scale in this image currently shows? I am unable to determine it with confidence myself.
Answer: 138.2 lb
